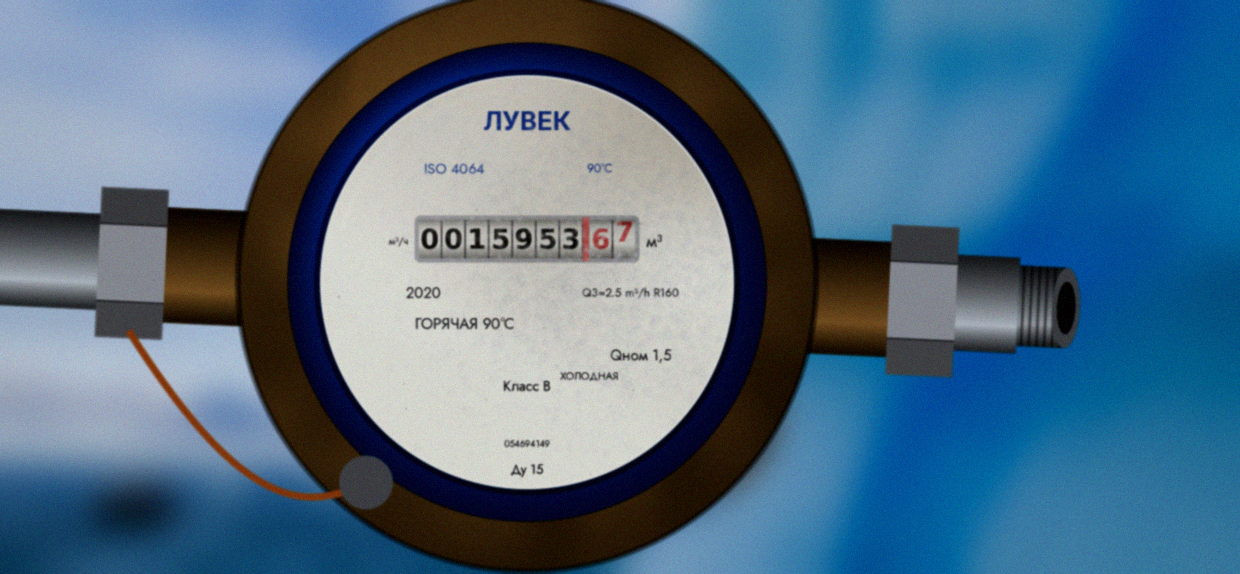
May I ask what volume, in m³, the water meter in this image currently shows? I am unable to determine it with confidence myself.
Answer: 15953.67 m³
